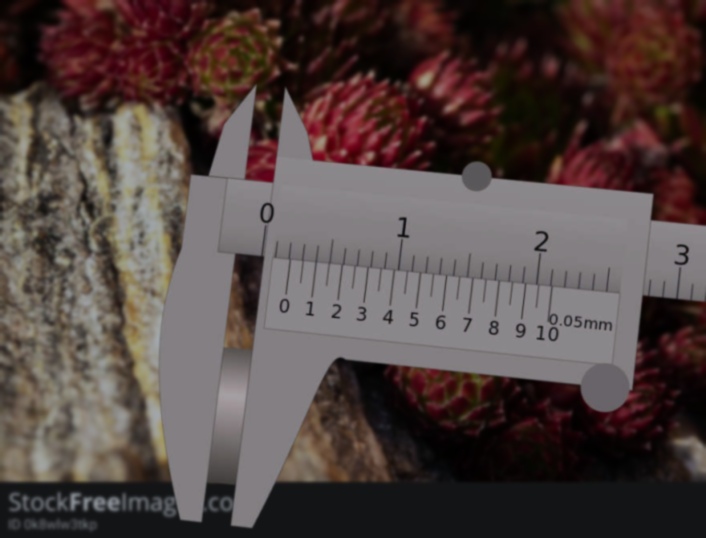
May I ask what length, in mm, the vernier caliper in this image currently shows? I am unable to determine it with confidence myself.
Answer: 2.1 mm
